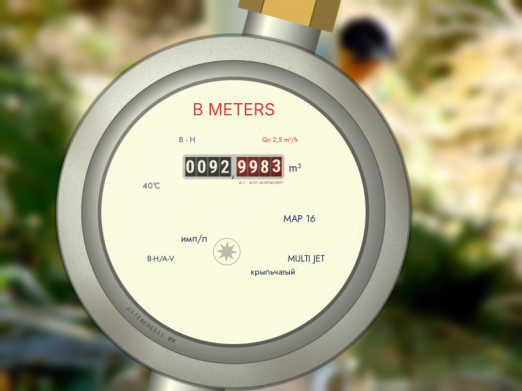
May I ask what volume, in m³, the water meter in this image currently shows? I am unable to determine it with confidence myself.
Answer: 92.9983 m³
